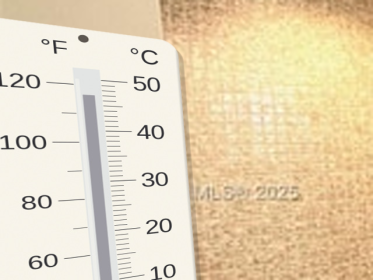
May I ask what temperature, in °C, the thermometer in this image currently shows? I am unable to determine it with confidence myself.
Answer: 47 °C
